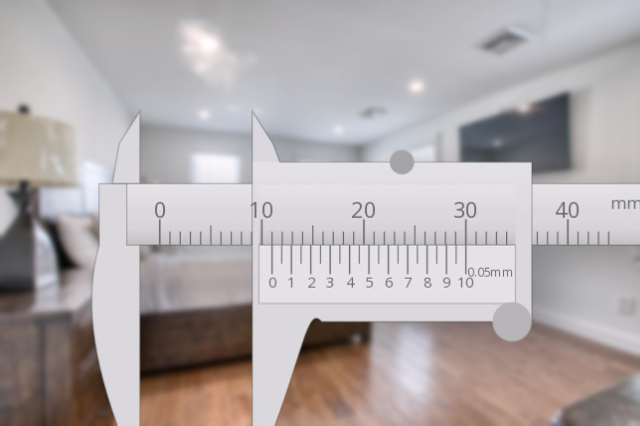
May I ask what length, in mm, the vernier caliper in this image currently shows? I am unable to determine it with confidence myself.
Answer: 11.0 mm
